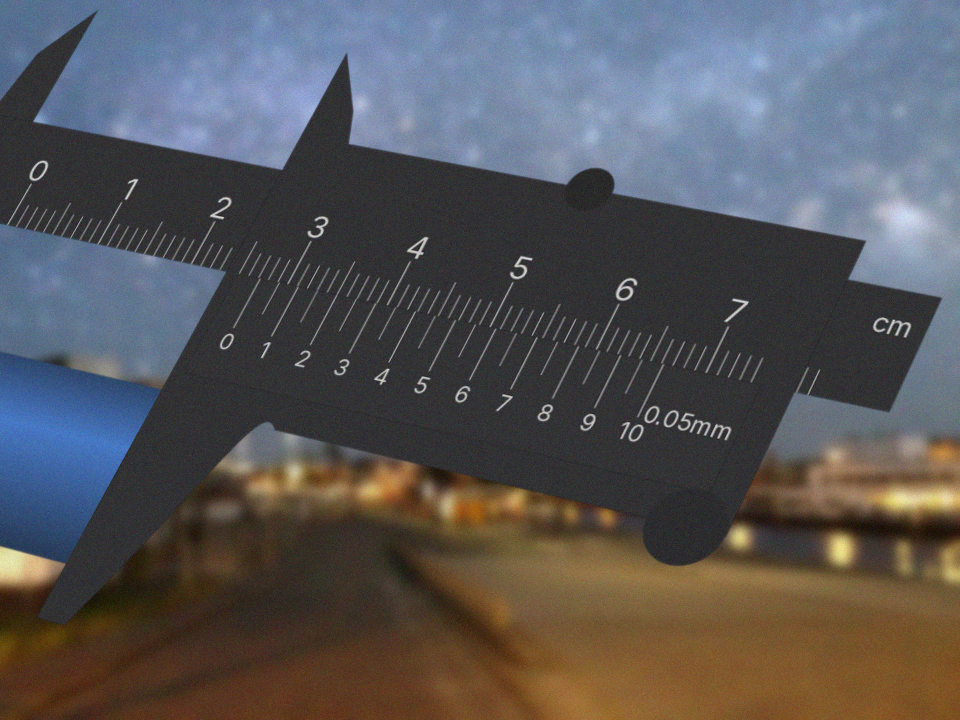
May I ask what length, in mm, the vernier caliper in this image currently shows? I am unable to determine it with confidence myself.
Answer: 27.2 mm
